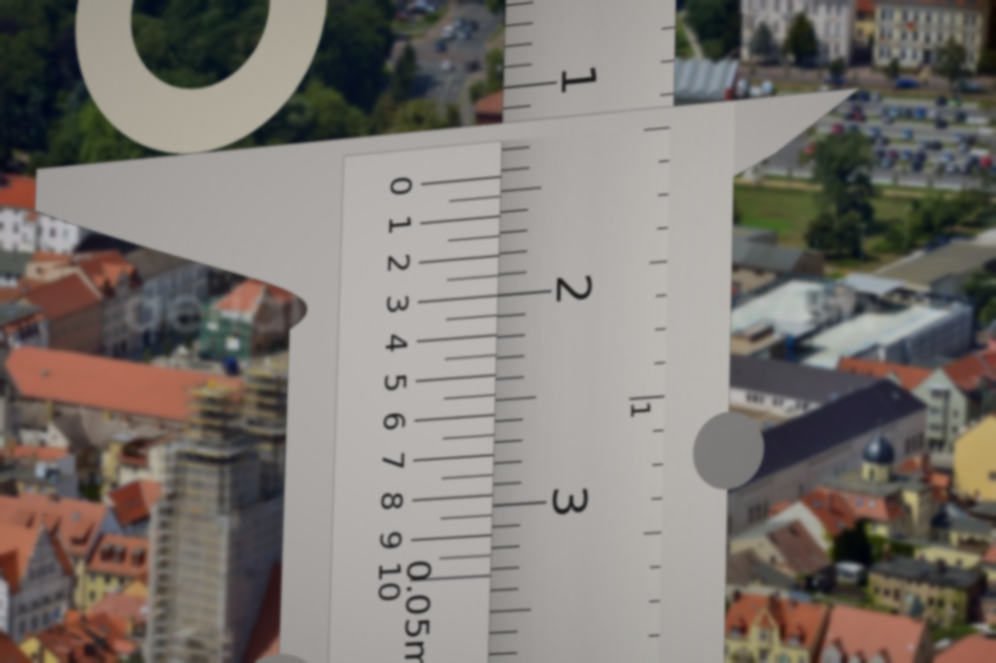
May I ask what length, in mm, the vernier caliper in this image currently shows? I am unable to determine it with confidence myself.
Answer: 14.3 mm
